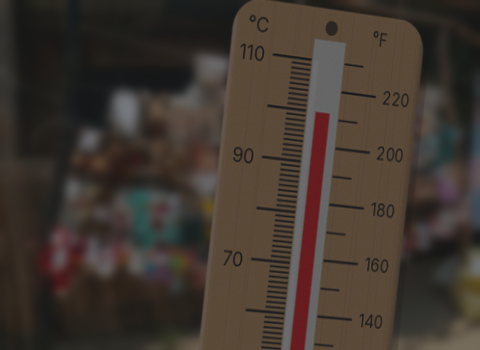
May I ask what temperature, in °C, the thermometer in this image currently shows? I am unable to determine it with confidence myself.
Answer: 100 °C
